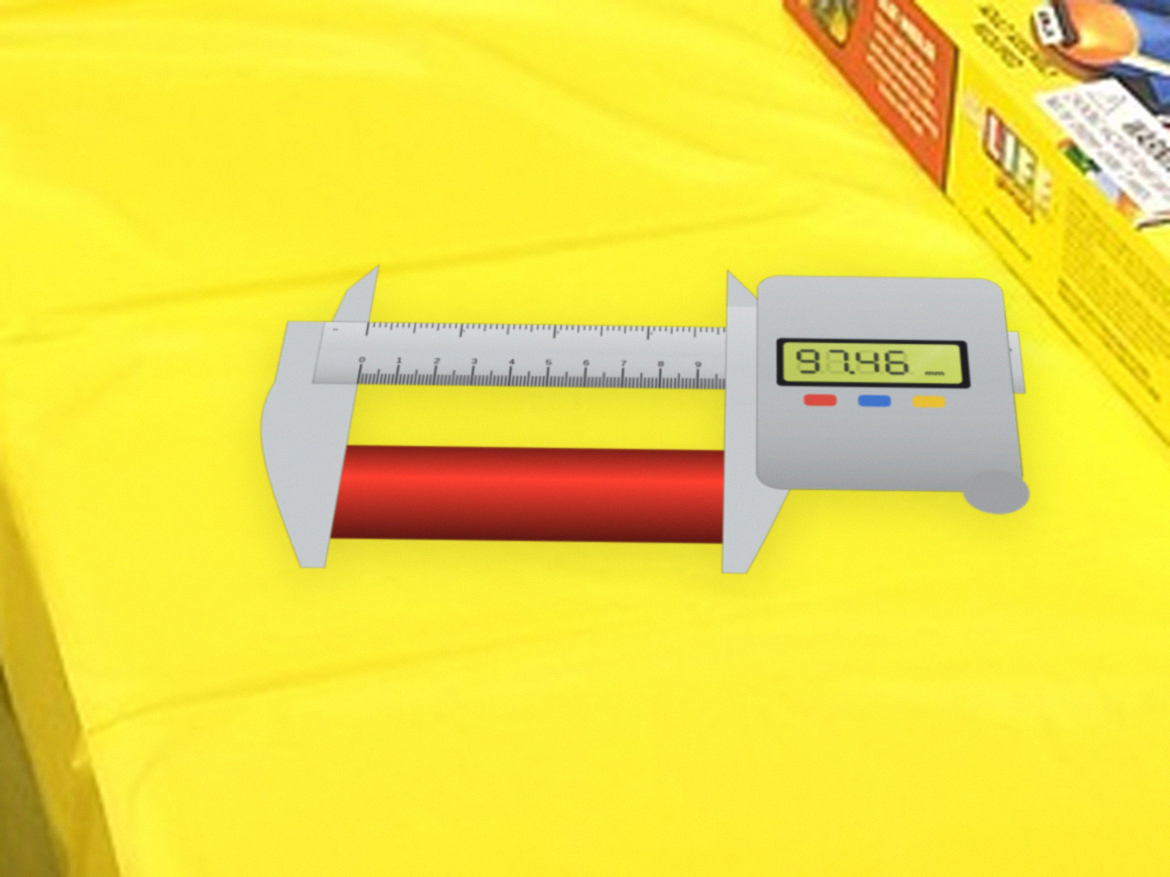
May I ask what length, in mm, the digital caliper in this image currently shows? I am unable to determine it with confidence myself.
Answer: 97.46 mm
